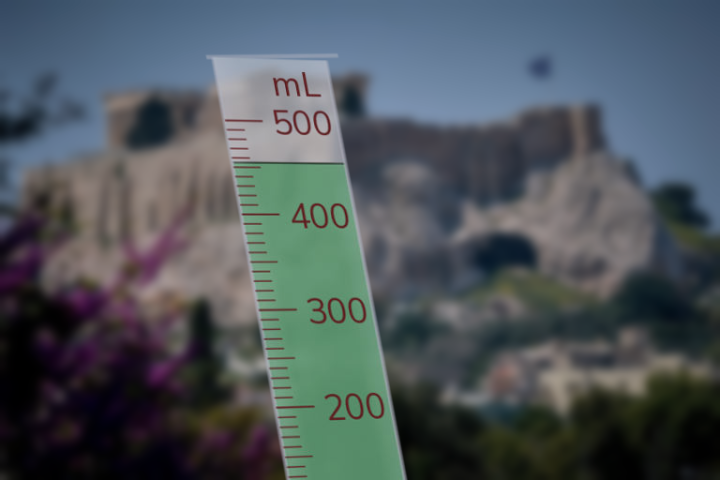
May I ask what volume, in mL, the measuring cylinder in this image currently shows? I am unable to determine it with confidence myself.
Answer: 455 mL
